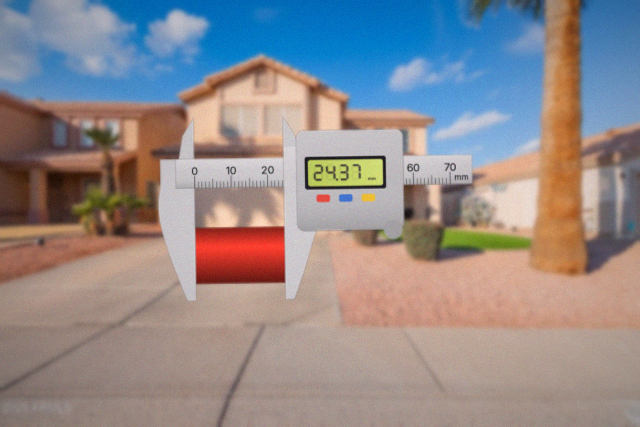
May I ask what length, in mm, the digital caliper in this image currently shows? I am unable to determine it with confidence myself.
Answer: 24.37 mm
